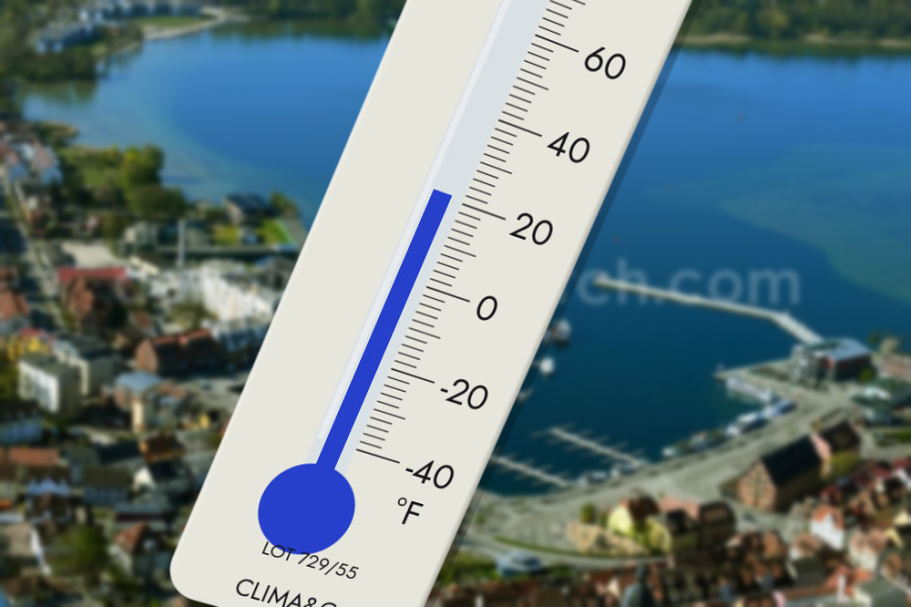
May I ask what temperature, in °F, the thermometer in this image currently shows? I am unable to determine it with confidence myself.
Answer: 21 °F
